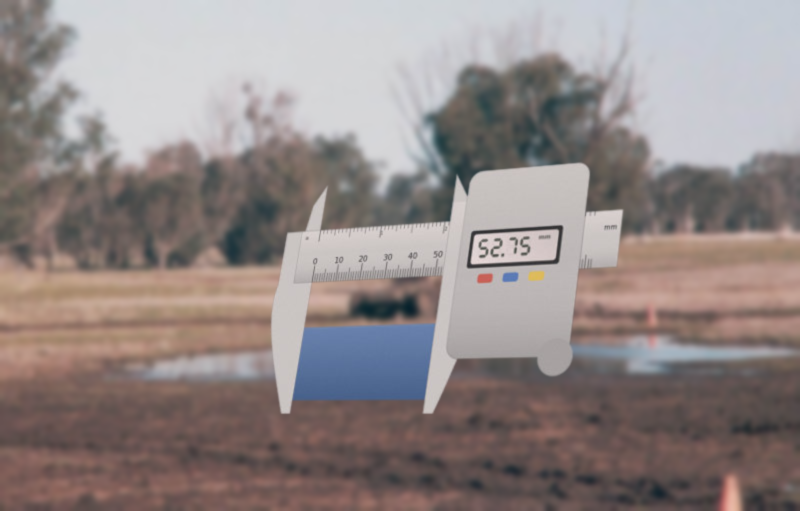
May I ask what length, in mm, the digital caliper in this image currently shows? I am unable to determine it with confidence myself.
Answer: 52.75 mm
